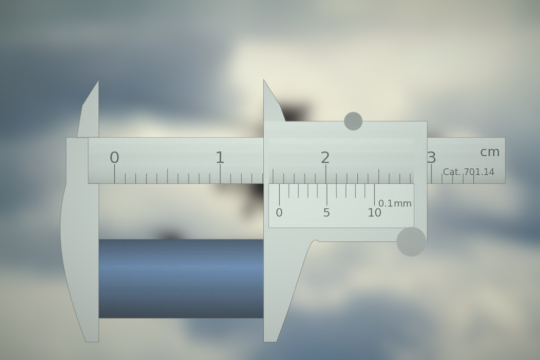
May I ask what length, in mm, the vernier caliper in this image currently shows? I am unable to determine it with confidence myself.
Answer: 15.6 mm
